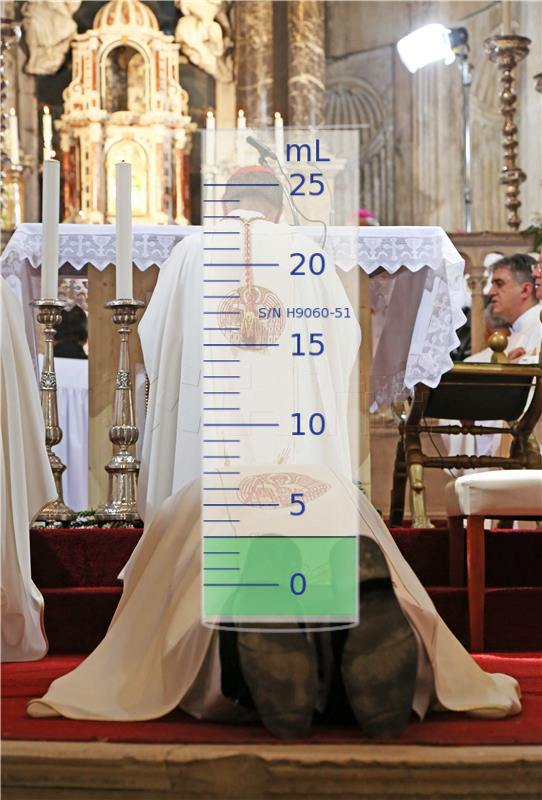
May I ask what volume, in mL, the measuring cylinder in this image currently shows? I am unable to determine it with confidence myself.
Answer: 3 mL
